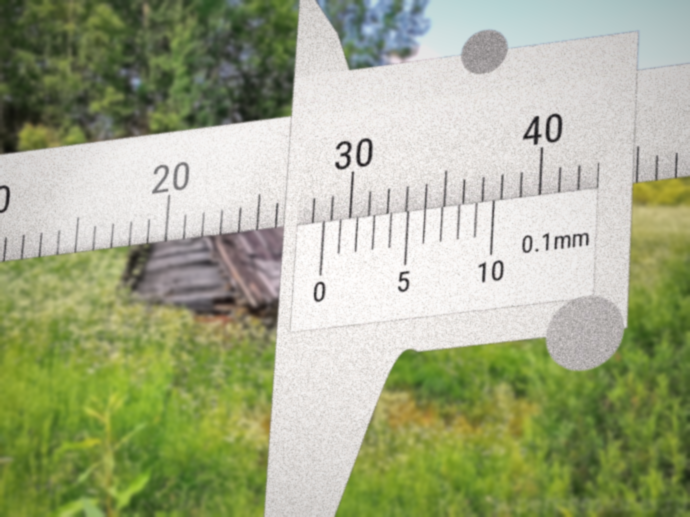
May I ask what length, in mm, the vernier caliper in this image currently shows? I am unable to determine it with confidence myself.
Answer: 28.6 mm
